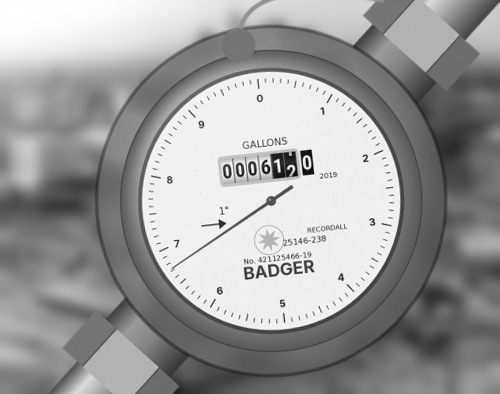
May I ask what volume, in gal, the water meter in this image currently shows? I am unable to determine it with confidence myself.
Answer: 6116.7 gal
